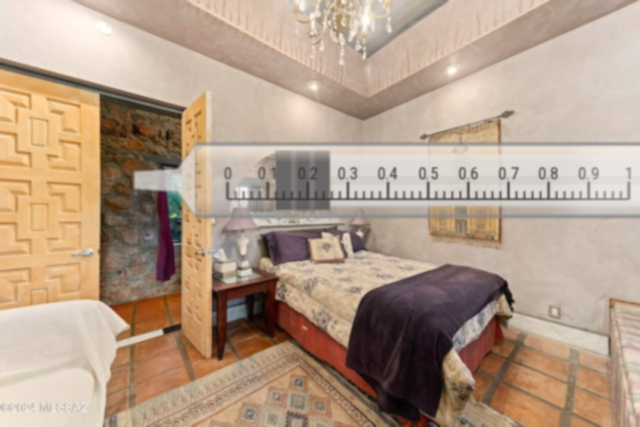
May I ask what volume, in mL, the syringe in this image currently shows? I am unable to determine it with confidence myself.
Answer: 0.12 mL
